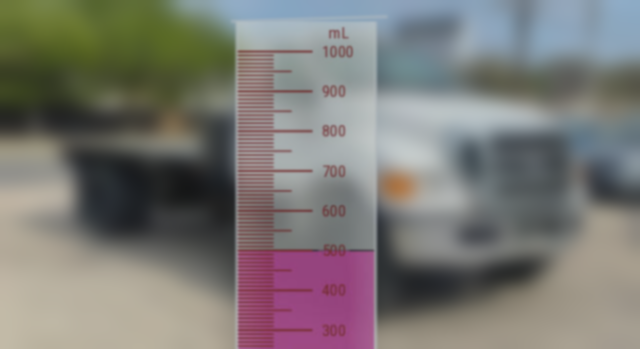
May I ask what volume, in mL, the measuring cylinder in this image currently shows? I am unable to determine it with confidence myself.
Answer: 500 mL
